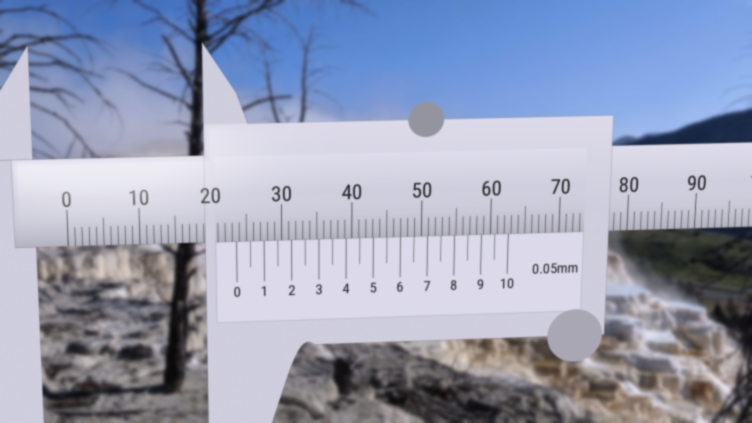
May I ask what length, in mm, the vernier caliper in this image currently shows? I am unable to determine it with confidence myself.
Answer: 23.6 mm
